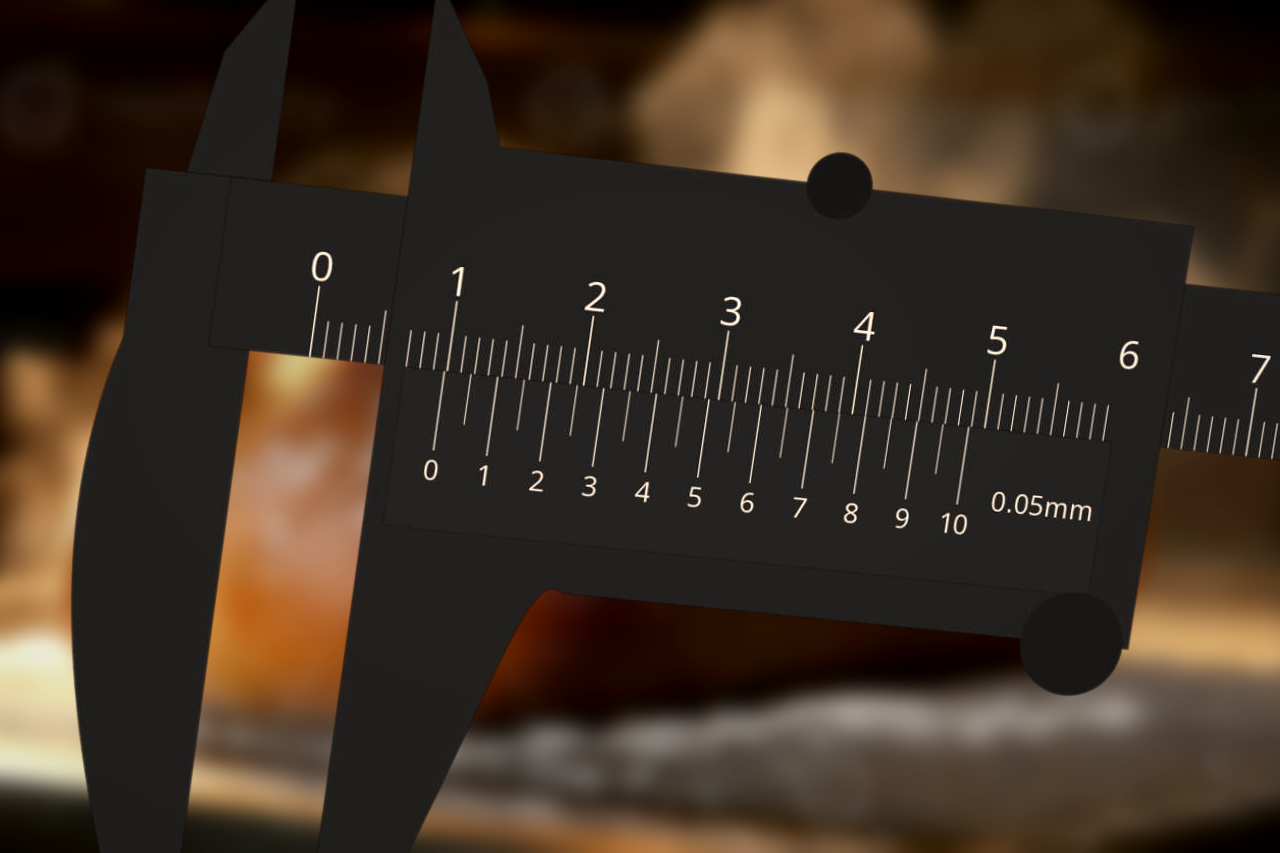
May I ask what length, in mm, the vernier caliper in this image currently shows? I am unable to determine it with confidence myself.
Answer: 9.8 mm
